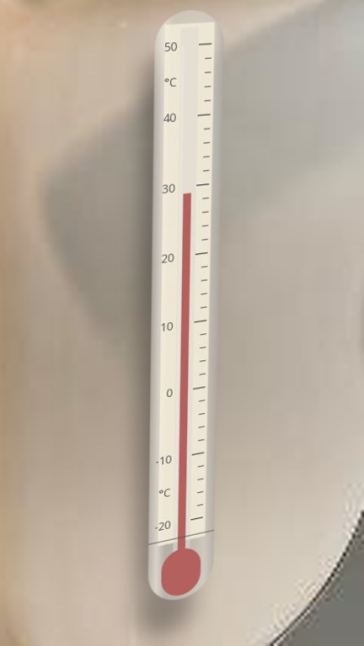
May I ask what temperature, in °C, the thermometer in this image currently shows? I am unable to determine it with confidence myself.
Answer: 29 °C
